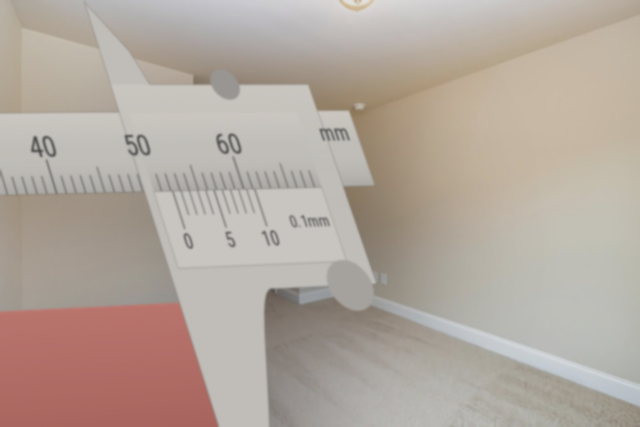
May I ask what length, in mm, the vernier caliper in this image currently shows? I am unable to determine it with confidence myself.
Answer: 52.2 mm
